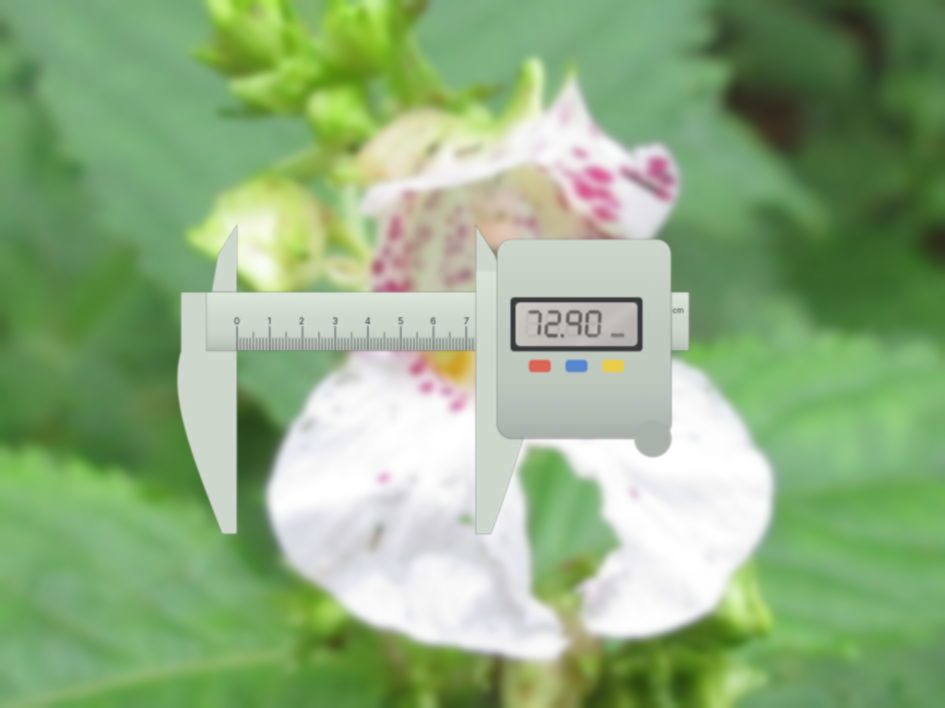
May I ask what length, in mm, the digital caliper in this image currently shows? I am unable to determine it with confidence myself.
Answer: 72.90 mm
